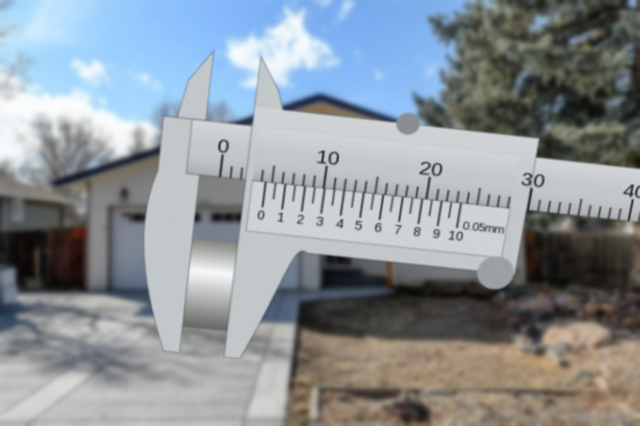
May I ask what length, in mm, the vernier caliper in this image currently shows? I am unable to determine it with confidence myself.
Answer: 4.4 mm
